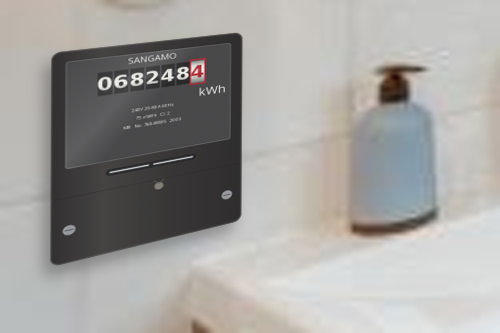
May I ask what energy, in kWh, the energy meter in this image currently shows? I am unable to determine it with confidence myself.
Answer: 68248.4 kWh
